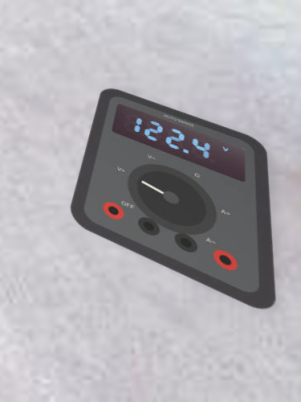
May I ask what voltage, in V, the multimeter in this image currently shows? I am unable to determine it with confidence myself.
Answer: 122.4 V
